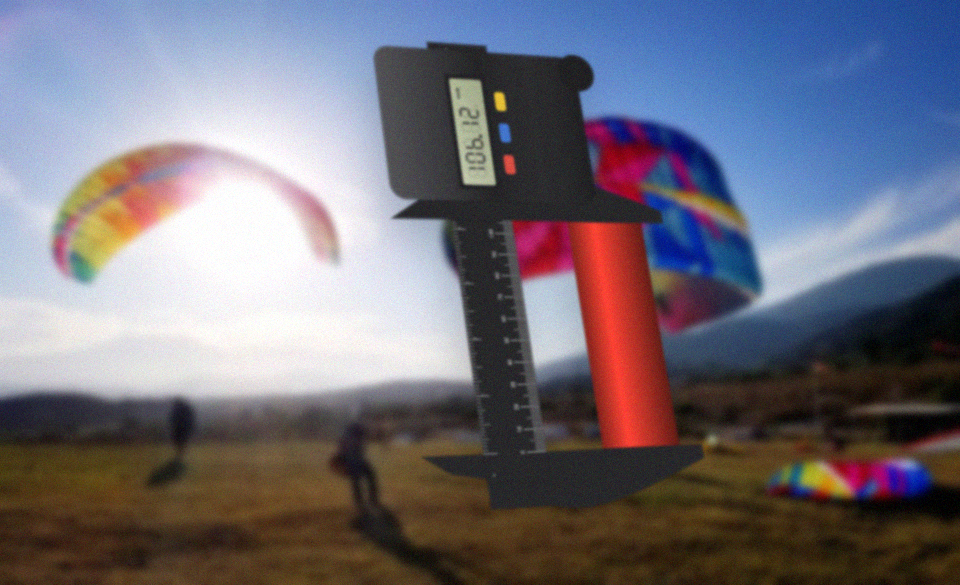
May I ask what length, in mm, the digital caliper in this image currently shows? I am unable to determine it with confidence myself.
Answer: 106.12 mm
